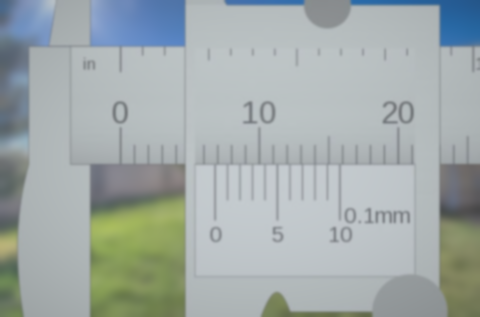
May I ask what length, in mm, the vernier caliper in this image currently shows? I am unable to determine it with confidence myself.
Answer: 6.8 mm
